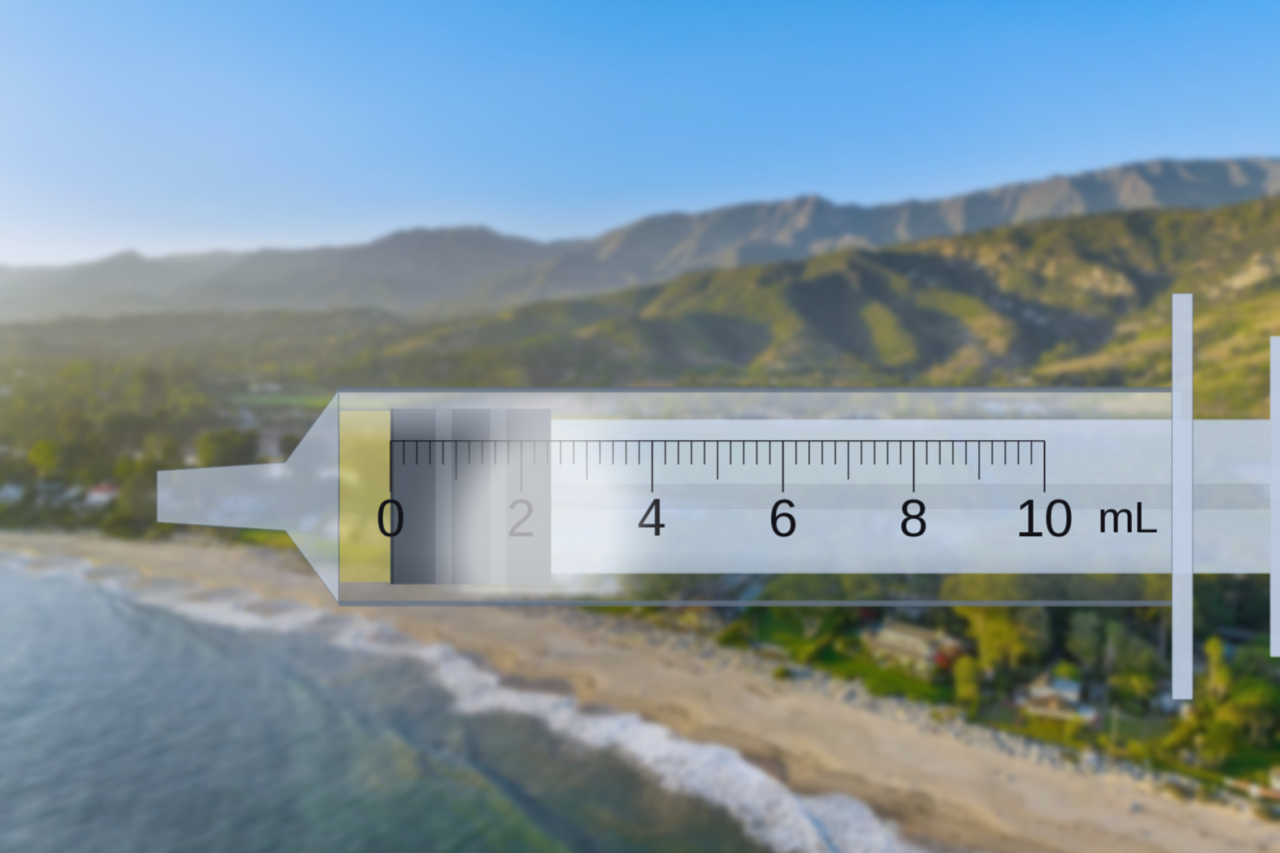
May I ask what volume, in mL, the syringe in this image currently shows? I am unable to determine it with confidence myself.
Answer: 0 mL
